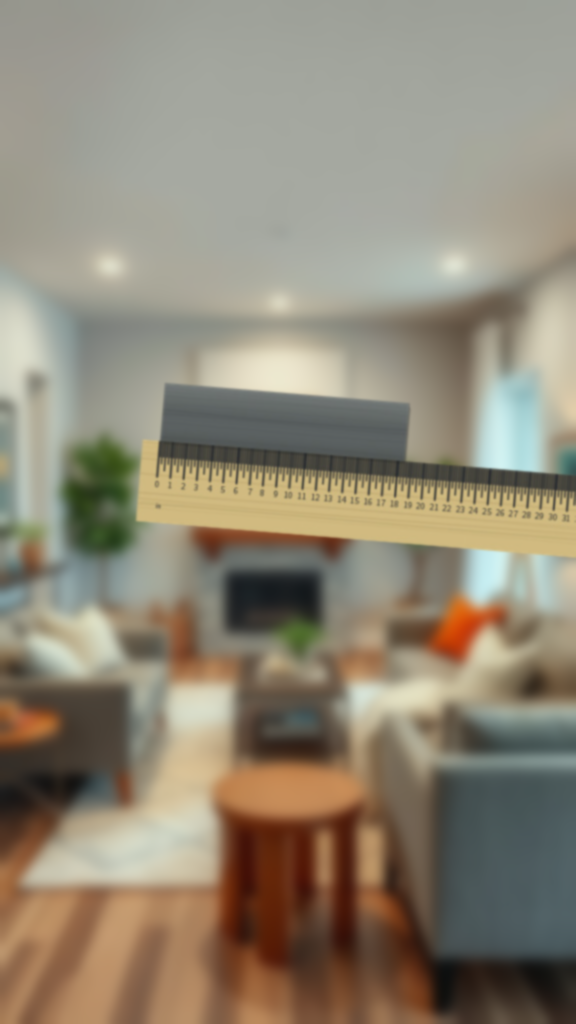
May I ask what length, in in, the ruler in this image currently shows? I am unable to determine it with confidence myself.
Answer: 18.5 in
